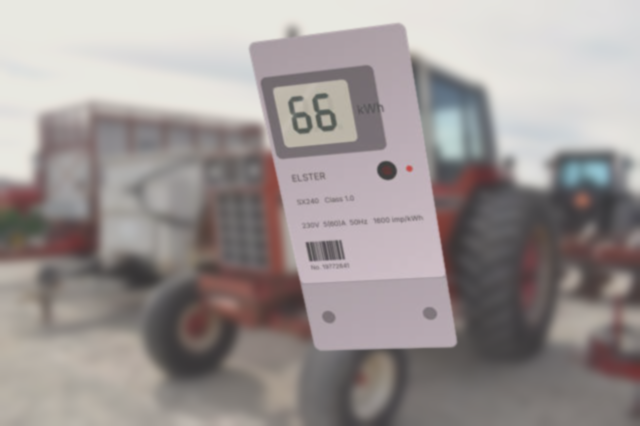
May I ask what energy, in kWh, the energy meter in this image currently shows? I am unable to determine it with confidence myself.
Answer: 66 kWh
